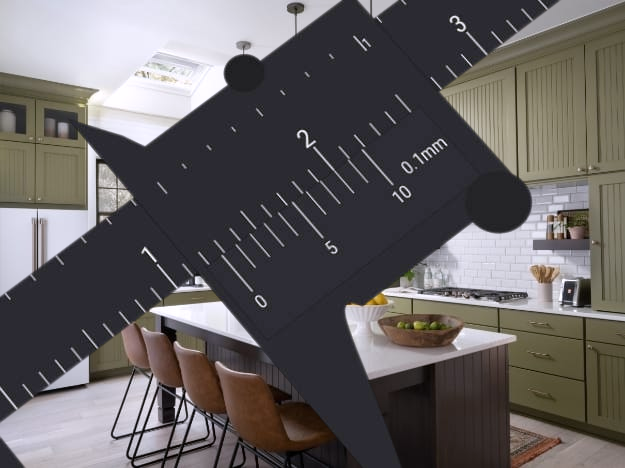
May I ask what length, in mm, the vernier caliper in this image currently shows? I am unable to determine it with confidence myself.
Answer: 12.8 mm
